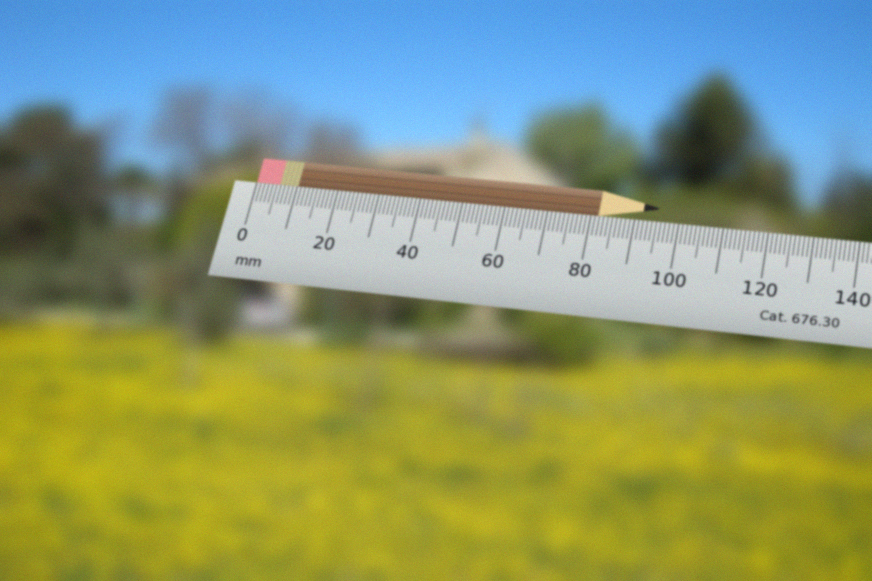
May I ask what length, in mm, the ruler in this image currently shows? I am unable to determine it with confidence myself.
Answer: 95 mm
